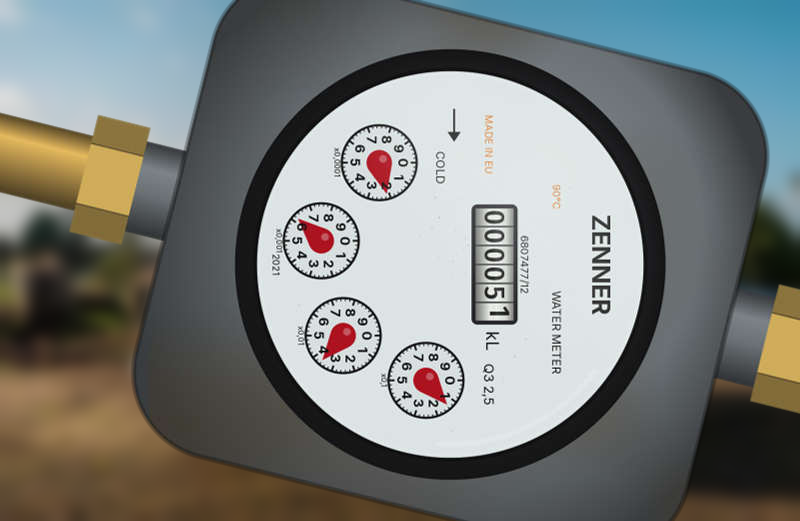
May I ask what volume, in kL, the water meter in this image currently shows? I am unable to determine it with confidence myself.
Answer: 51.1362 kL
